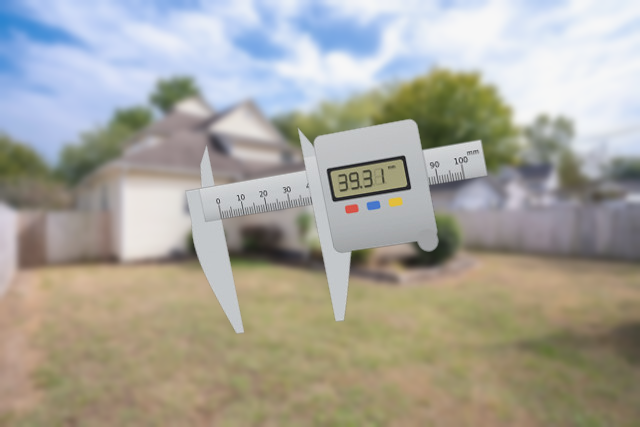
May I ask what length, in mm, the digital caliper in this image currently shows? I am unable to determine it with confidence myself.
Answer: 39.31 mm
